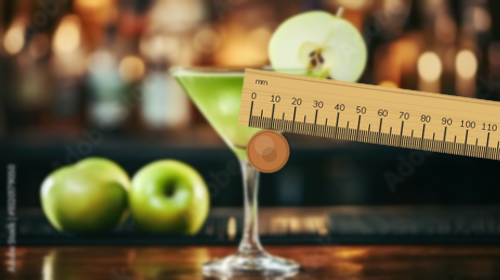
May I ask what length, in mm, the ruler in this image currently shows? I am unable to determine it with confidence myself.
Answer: 20 mm
